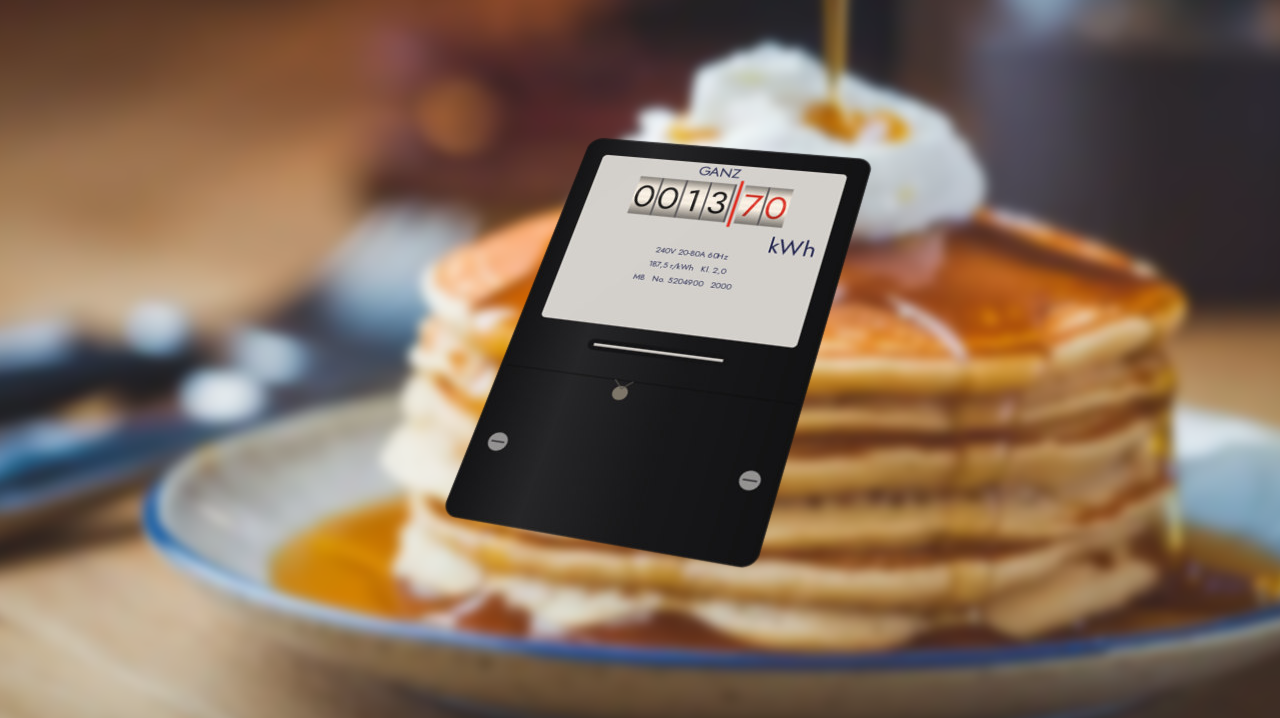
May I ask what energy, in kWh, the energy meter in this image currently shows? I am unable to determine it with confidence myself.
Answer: 13.70 kWh
